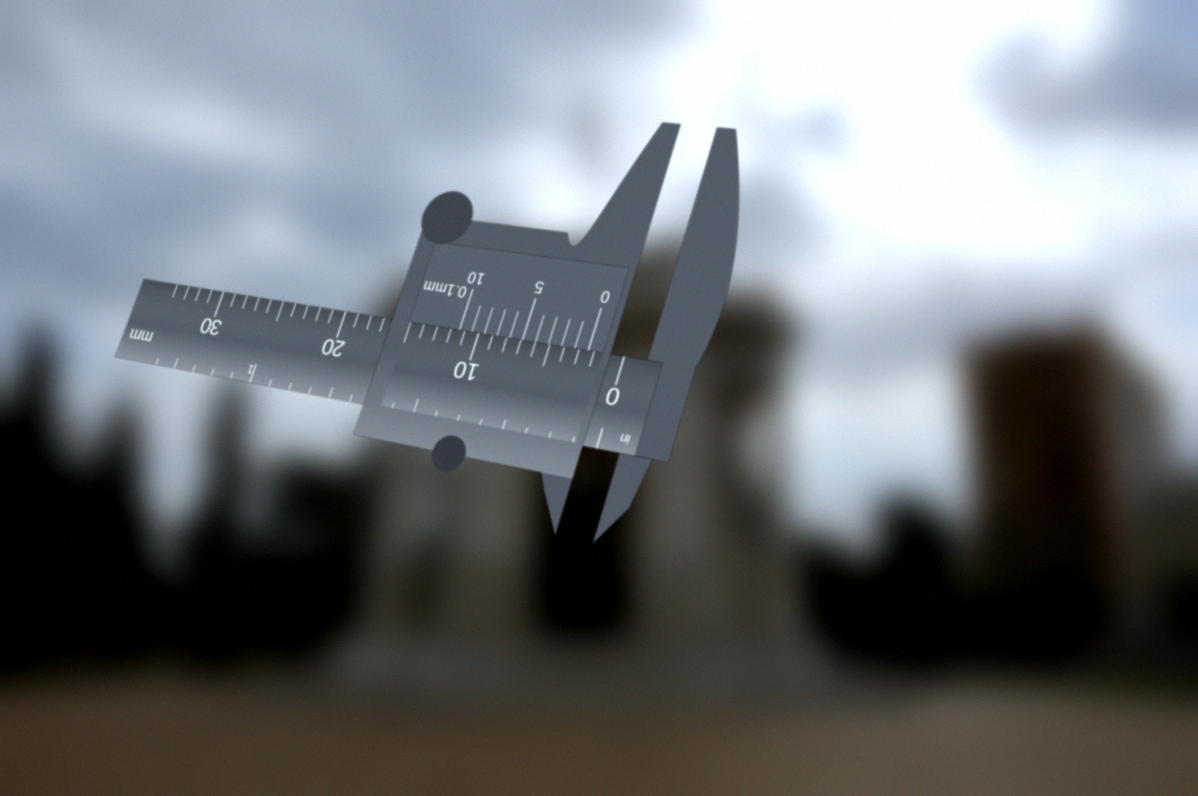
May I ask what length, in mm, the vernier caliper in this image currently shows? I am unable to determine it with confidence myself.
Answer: 2.4 mm
